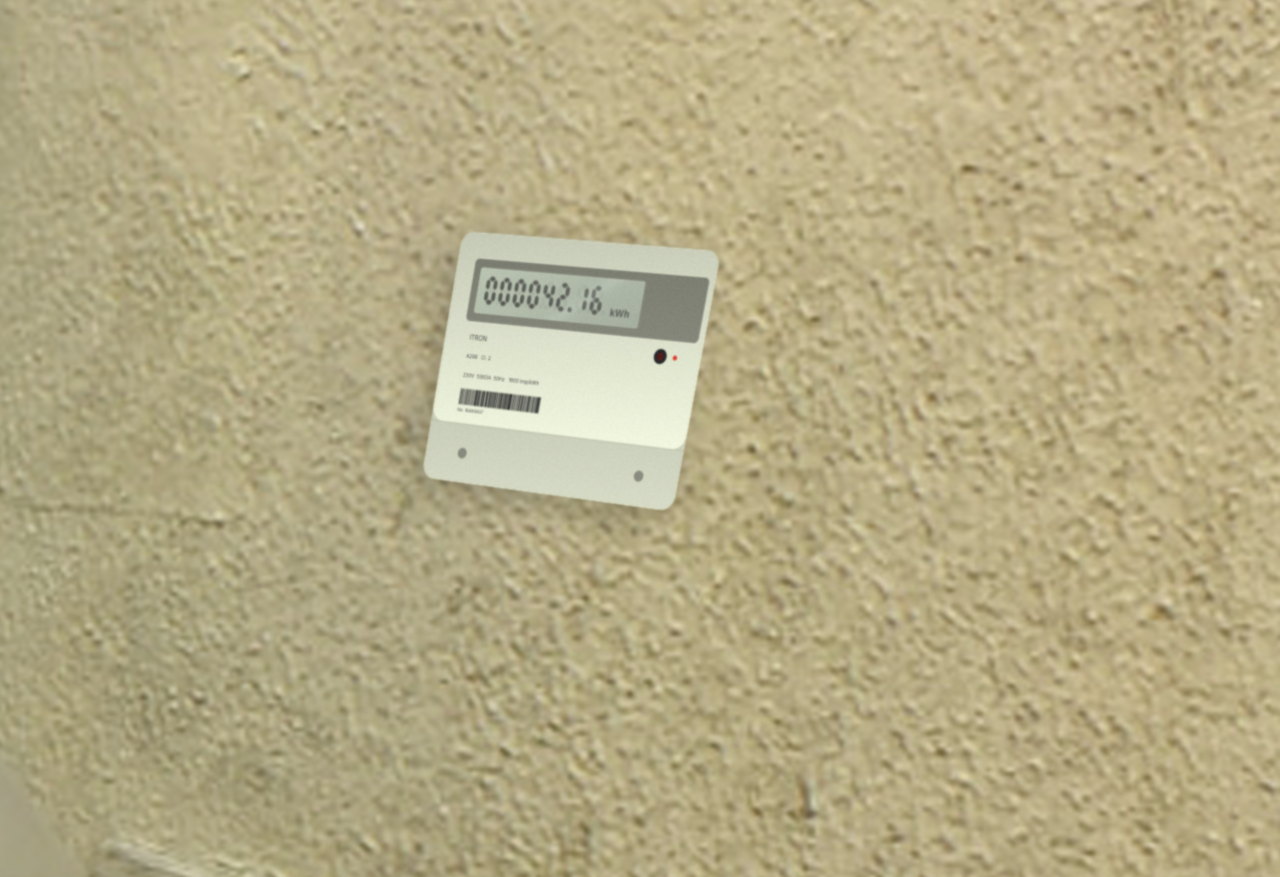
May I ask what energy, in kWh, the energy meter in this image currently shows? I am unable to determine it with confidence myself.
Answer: 42.16 kWh
